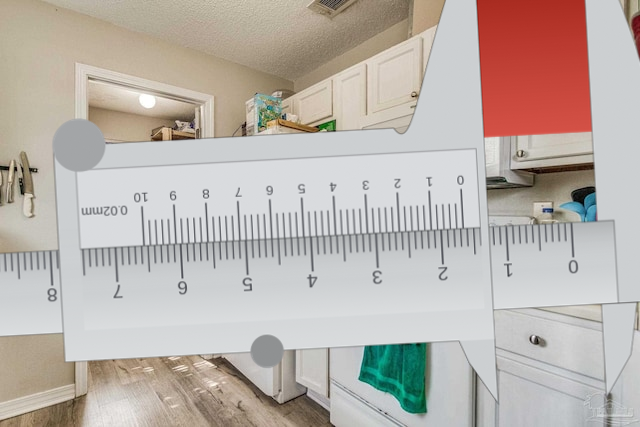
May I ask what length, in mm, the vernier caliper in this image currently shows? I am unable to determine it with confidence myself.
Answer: 16.6 mm
